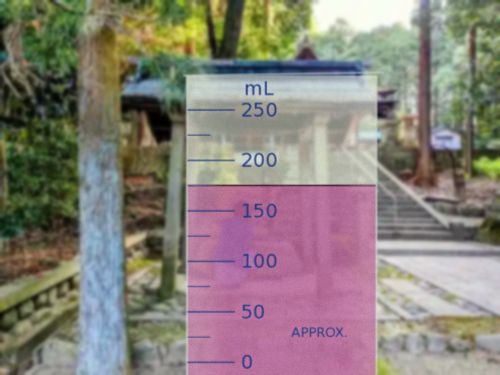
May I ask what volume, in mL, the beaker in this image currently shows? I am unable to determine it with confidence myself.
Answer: 175 mL
